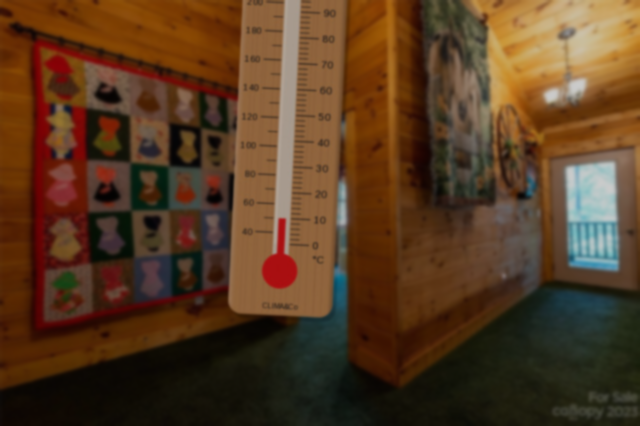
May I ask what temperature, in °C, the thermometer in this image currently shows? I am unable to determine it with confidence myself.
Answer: 10 °C
